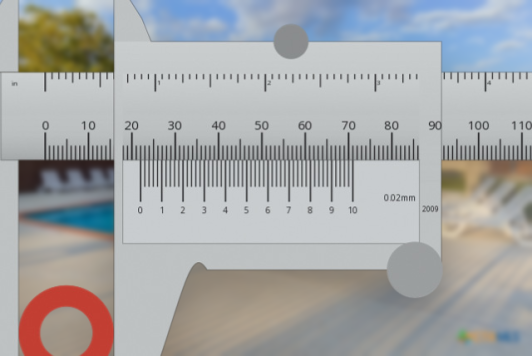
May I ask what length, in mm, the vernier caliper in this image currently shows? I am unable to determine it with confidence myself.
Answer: 22.0 mm
